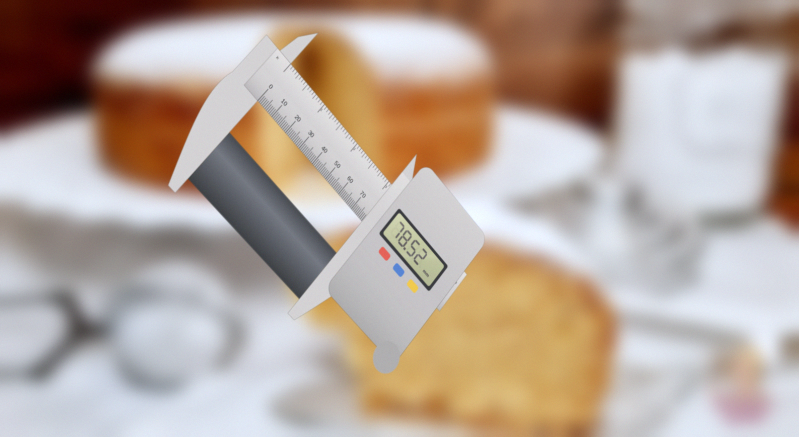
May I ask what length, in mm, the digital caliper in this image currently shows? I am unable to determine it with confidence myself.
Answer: 78.52 mm
